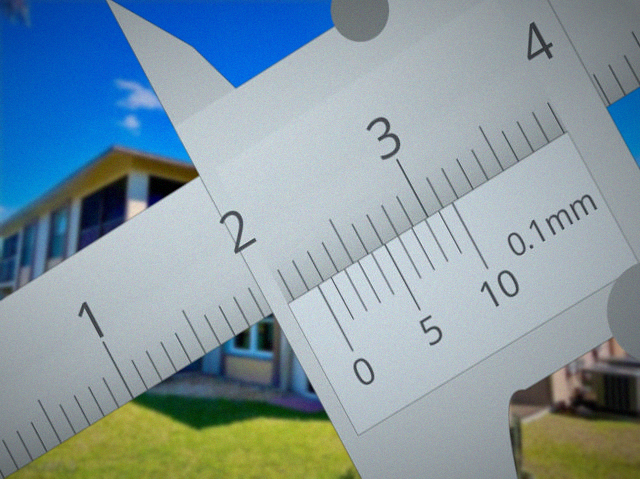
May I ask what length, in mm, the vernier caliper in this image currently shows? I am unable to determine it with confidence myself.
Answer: 22.6 mm
